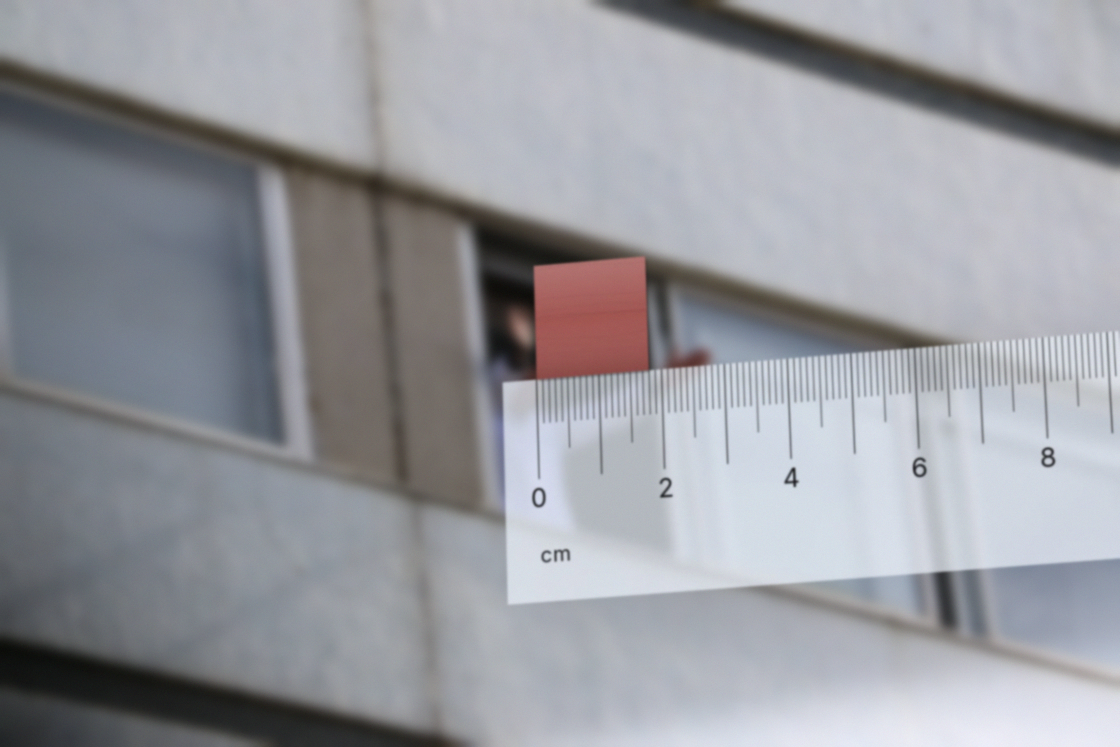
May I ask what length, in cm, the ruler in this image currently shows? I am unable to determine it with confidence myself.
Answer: 1.8 cm
